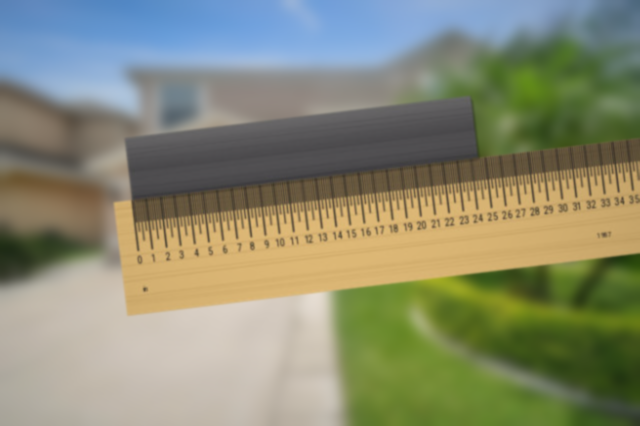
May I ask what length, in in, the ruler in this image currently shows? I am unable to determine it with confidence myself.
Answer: 24.5 in
